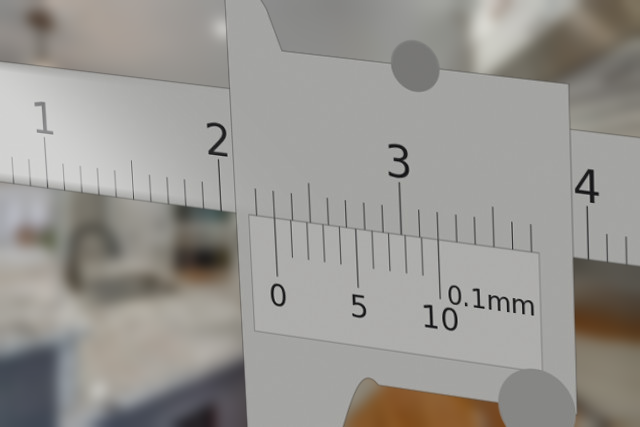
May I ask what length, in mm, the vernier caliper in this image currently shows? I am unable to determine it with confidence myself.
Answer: 23.0 mm
